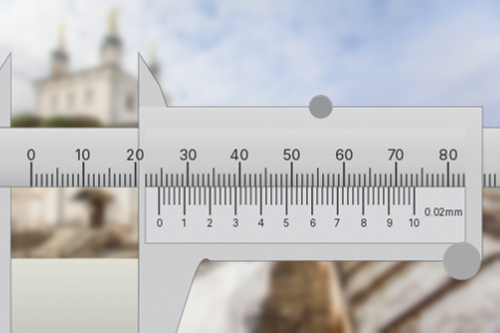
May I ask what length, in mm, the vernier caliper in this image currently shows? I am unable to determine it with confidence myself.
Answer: 24.5 mm
